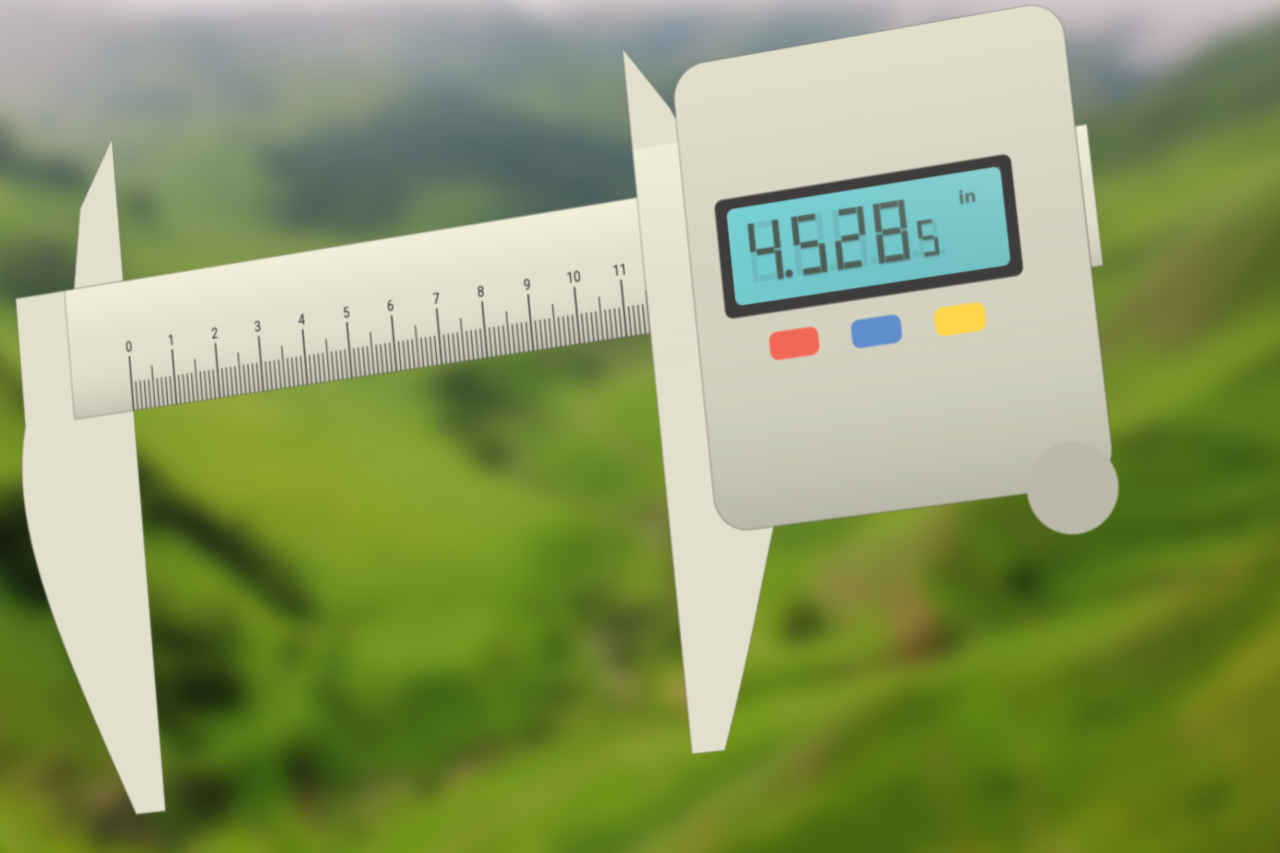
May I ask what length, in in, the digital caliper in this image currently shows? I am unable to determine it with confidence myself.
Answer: 4.5285 in
